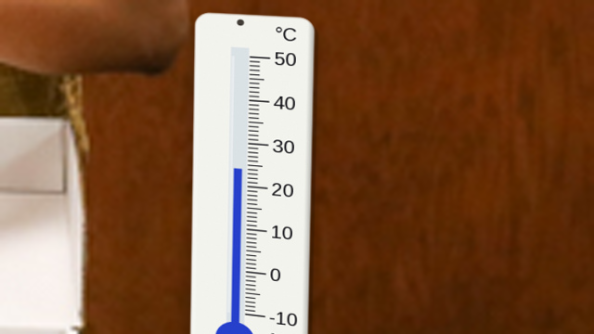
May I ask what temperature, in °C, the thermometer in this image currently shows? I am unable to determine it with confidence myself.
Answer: 24 °C
